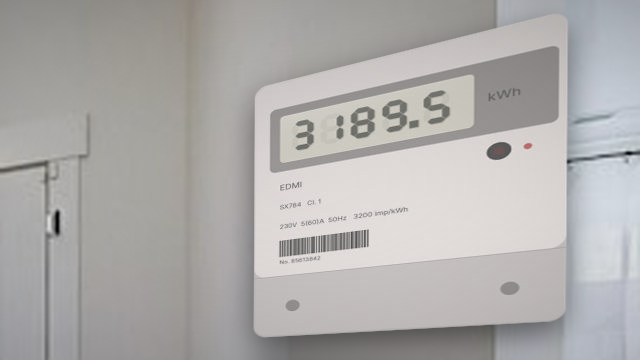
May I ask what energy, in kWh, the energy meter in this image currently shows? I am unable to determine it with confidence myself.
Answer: 3189.5 kWh
